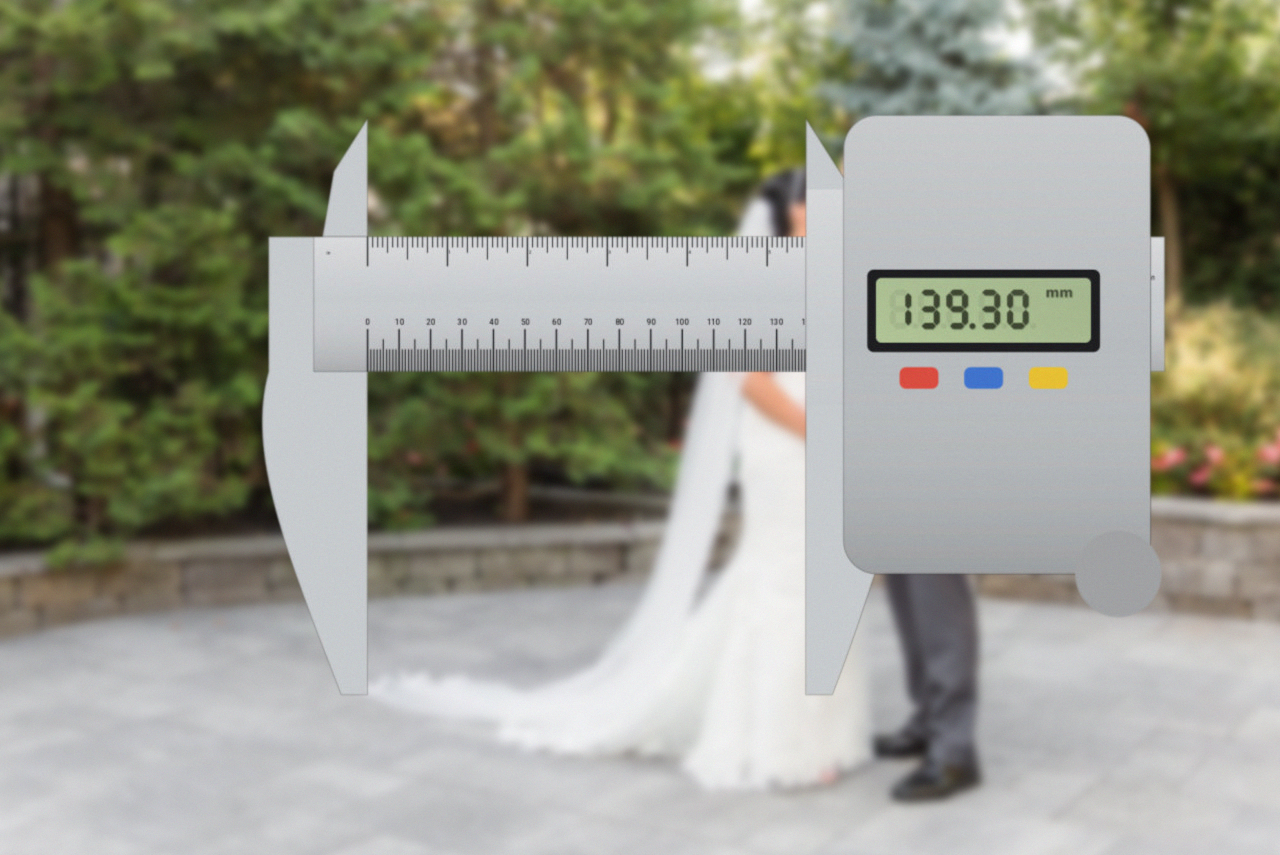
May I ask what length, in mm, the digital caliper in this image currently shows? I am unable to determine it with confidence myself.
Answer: 139.30 mm
